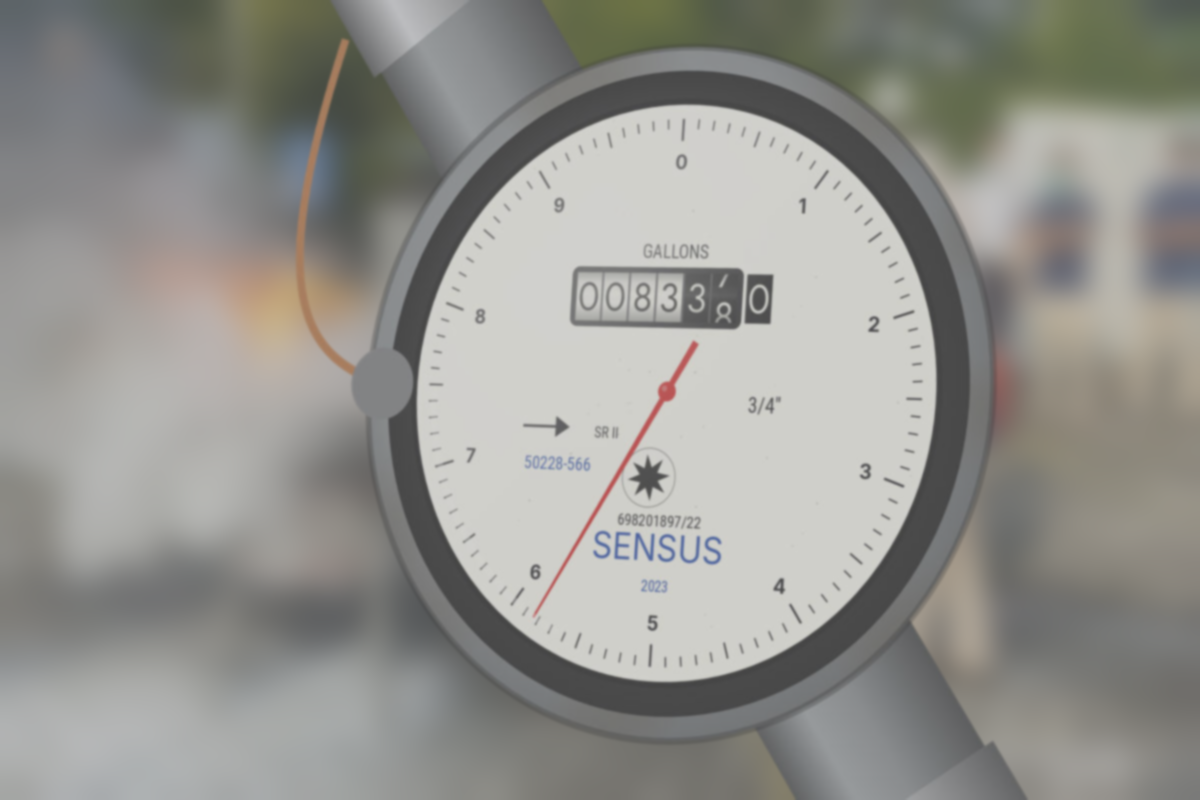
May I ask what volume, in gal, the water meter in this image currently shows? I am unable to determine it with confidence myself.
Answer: 83375.8 gal
